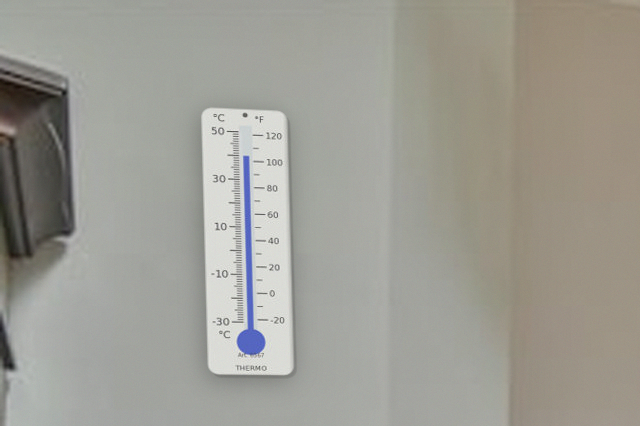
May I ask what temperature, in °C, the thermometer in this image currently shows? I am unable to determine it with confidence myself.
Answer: 40 °C
